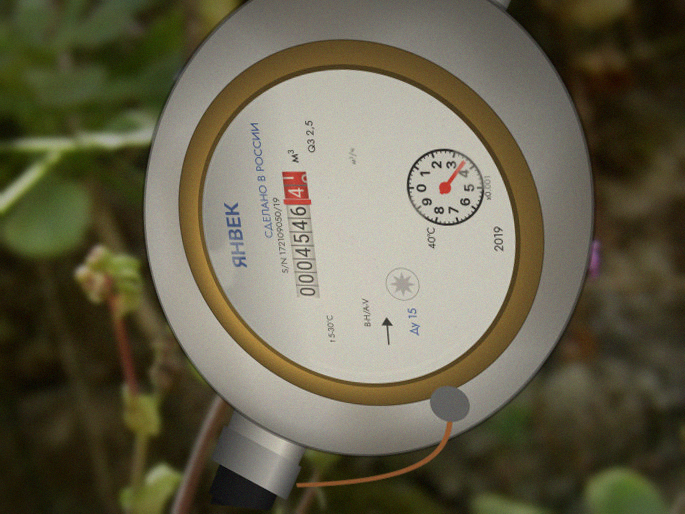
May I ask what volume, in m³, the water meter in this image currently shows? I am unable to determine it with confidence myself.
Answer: 4546.413 m³
